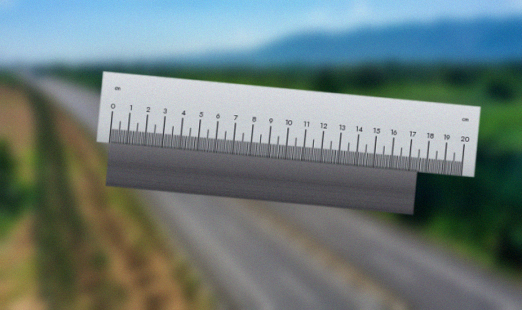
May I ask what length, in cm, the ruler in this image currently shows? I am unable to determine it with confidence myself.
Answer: 17.5 cm
